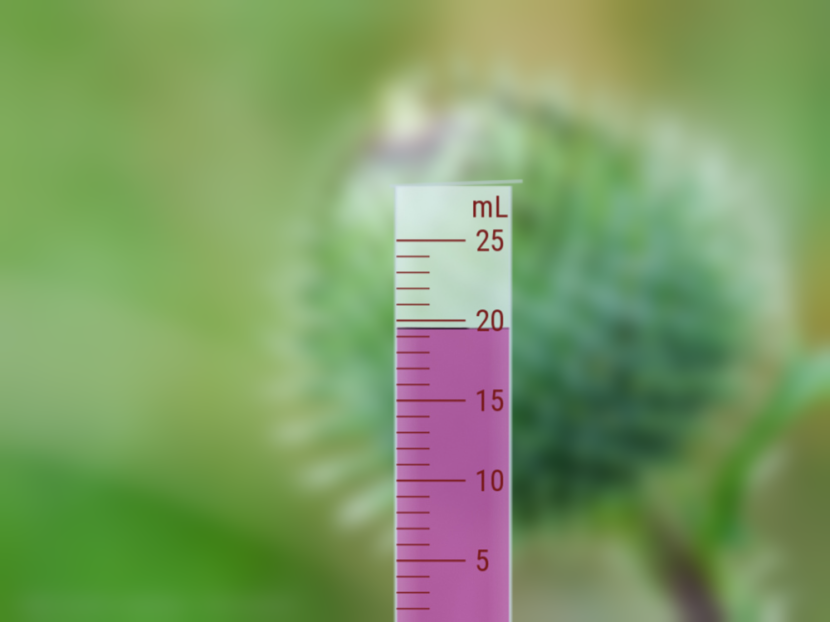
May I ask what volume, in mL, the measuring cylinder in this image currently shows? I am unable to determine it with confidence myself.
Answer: 19.5 mL
